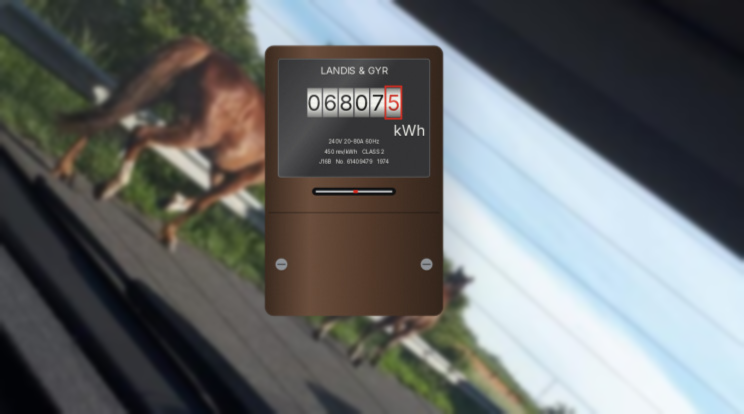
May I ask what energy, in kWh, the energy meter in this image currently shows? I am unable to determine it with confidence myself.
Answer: 6807.5 kWh
